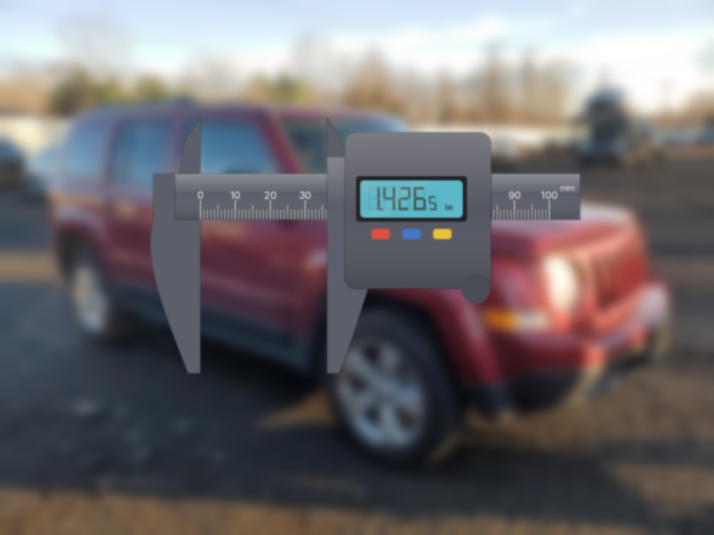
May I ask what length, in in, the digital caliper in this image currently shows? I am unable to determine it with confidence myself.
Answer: 1.4265 in
